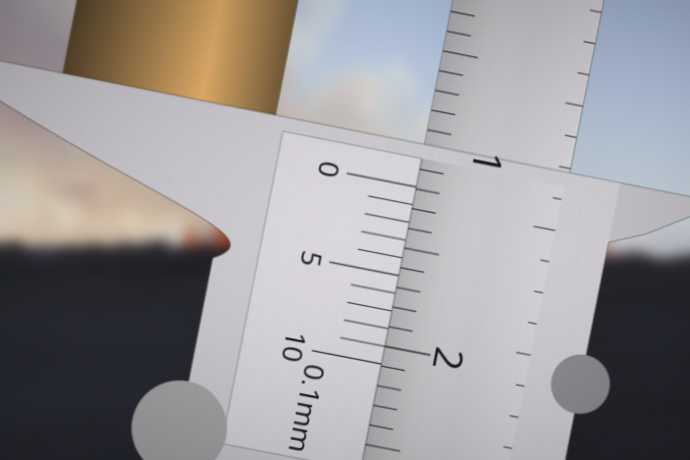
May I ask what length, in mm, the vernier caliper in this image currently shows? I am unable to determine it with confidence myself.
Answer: 11.9 mm
